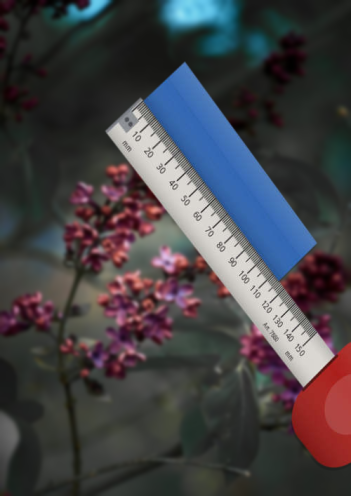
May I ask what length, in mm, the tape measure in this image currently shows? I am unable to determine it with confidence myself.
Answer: 115 mm
